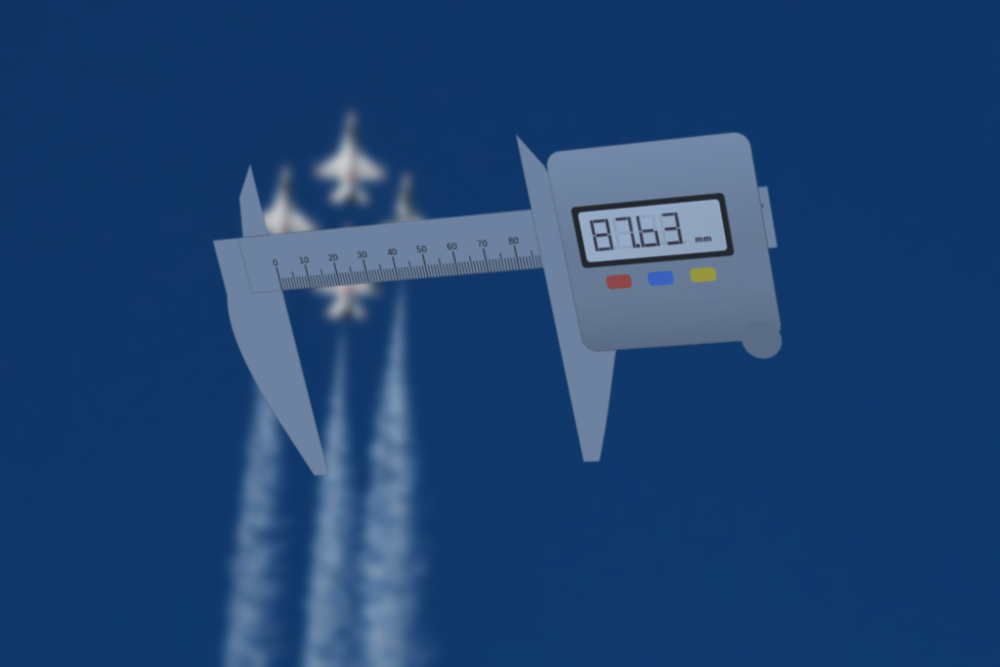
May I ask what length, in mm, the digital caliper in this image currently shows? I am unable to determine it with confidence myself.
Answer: 87.63 mm
